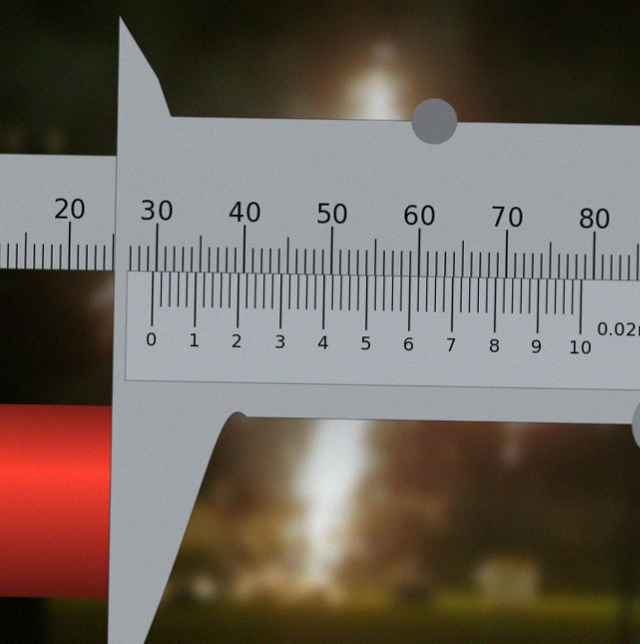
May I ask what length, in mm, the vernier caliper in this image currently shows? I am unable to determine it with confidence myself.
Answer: 29.6 mm
